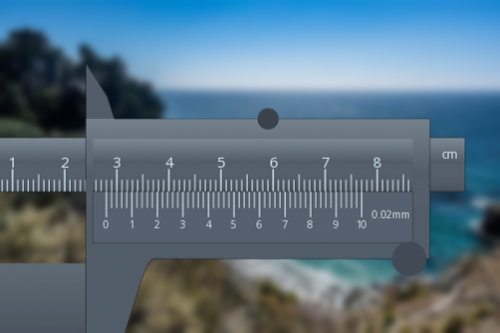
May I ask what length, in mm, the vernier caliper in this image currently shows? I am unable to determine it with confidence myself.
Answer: 28.0 mm
